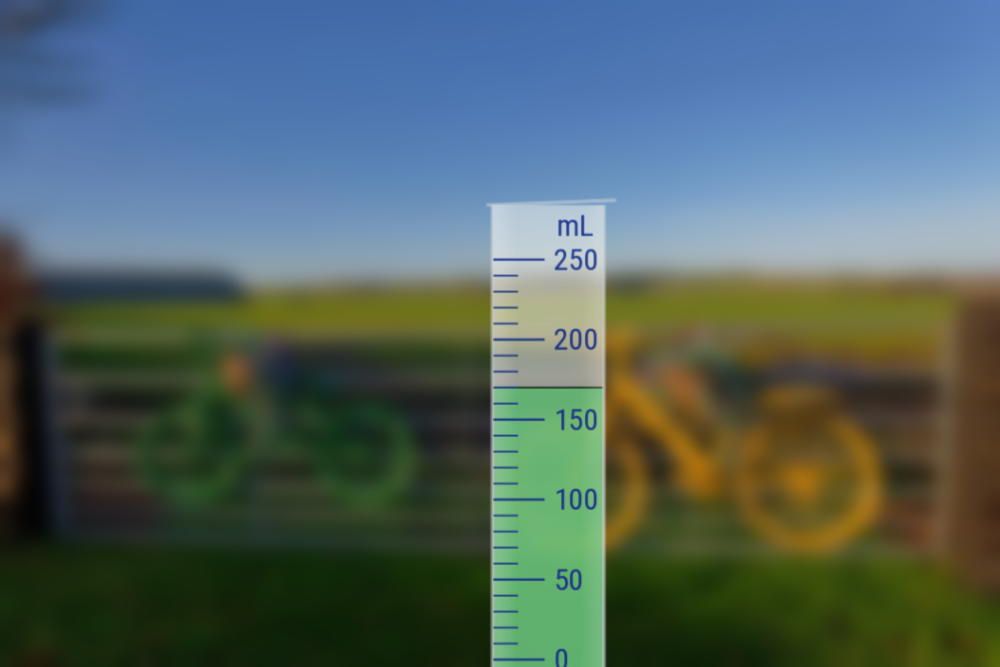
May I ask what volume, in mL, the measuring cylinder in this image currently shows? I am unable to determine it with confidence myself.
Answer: 170 mL
